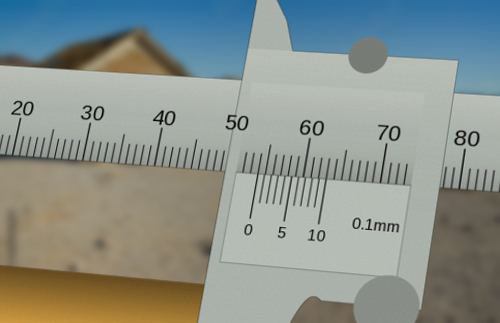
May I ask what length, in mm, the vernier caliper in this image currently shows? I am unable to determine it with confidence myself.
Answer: 54.0 mm
